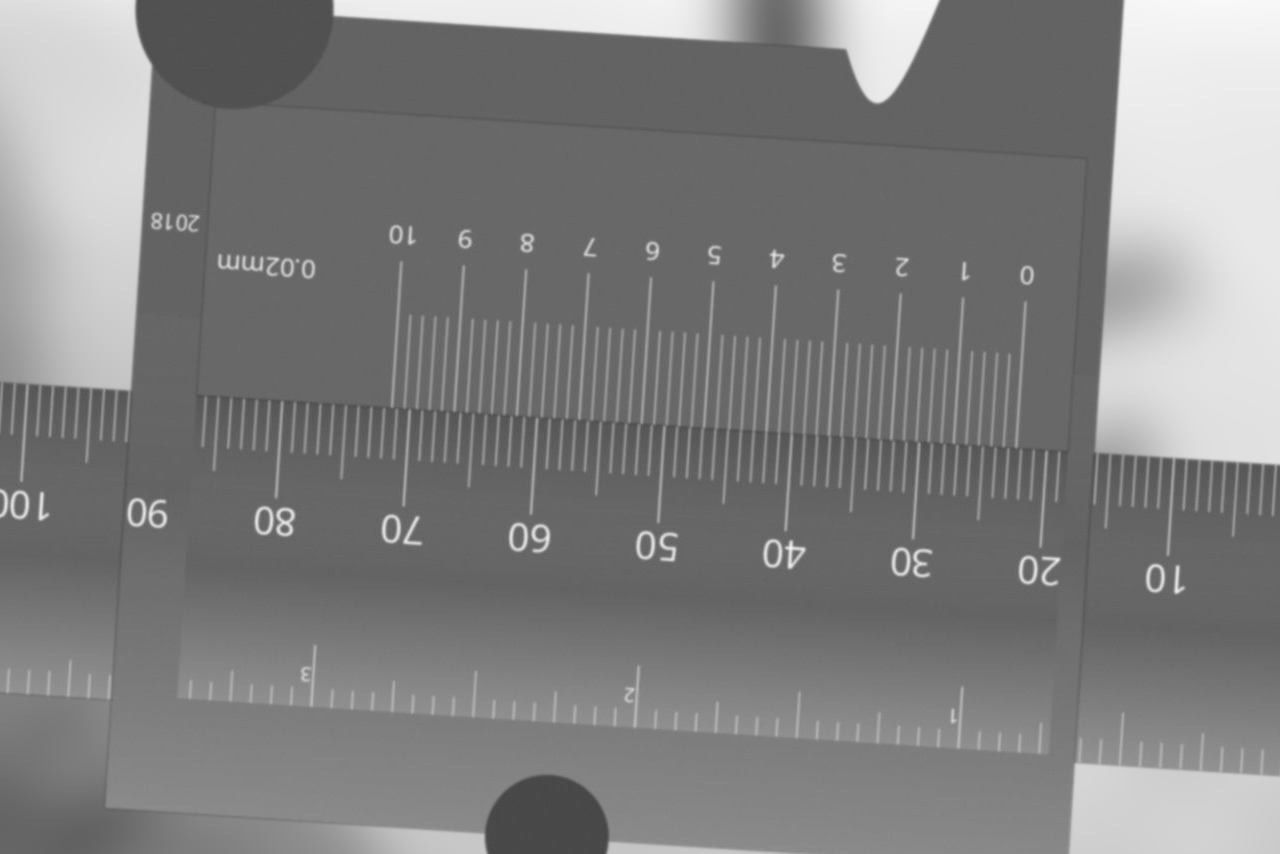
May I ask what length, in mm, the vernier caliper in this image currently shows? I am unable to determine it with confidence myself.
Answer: 22.4 mm
